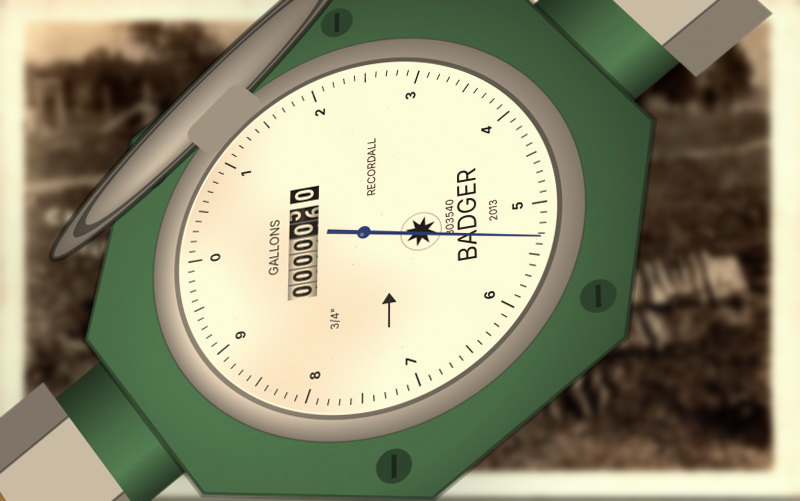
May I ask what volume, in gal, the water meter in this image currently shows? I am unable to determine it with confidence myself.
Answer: 55.3 gal
